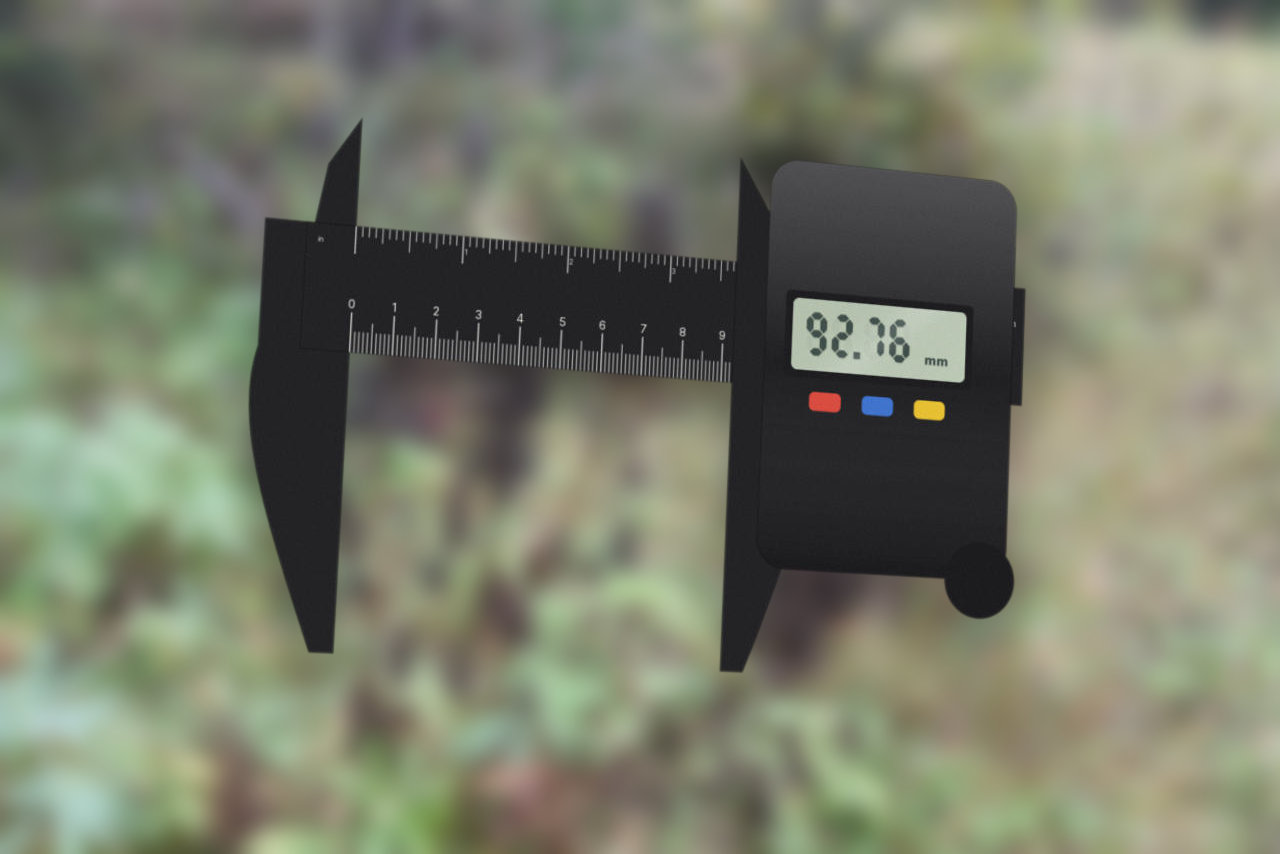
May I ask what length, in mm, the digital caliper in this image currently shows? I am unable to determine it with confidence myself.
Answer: 92.76 mm
